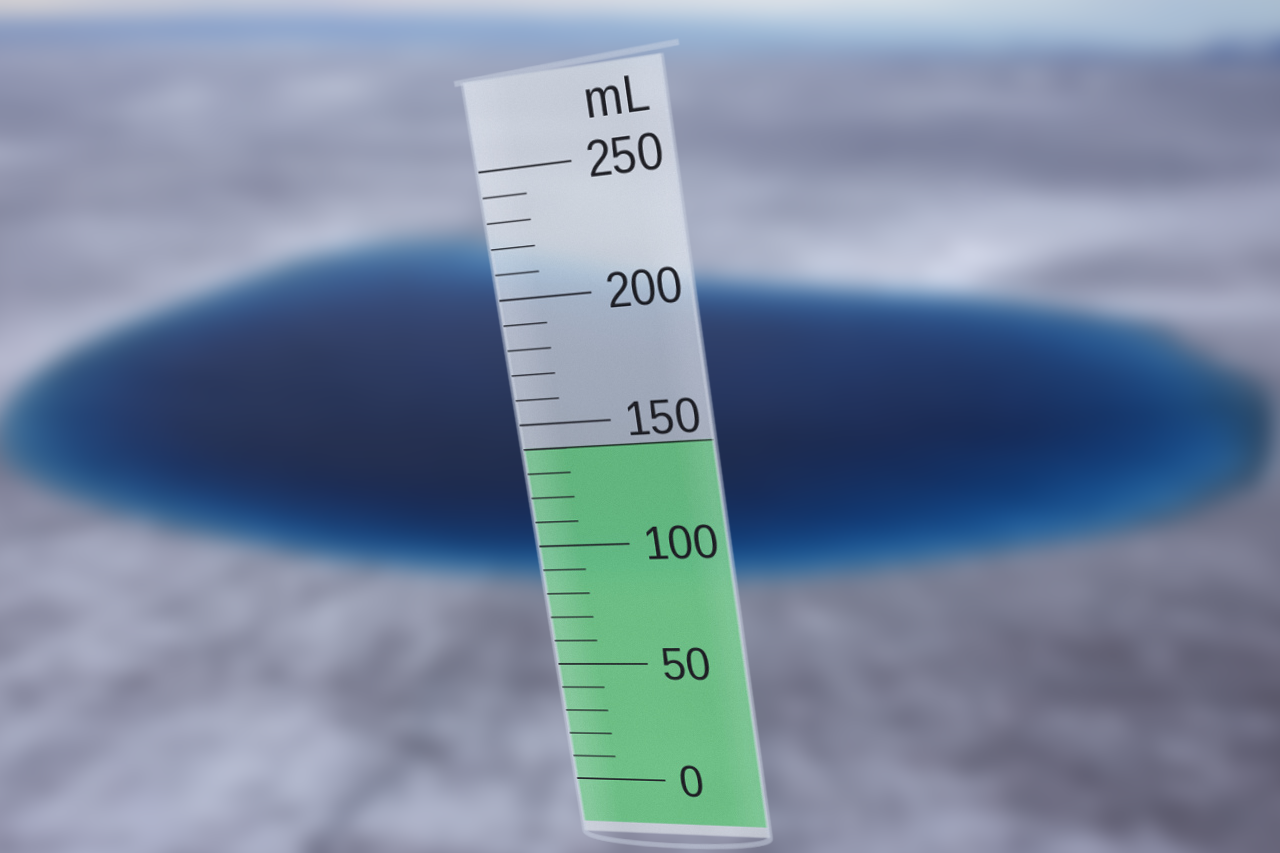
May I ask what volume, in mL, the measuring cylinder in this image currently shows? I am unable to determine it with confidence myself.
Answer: 140 mL
